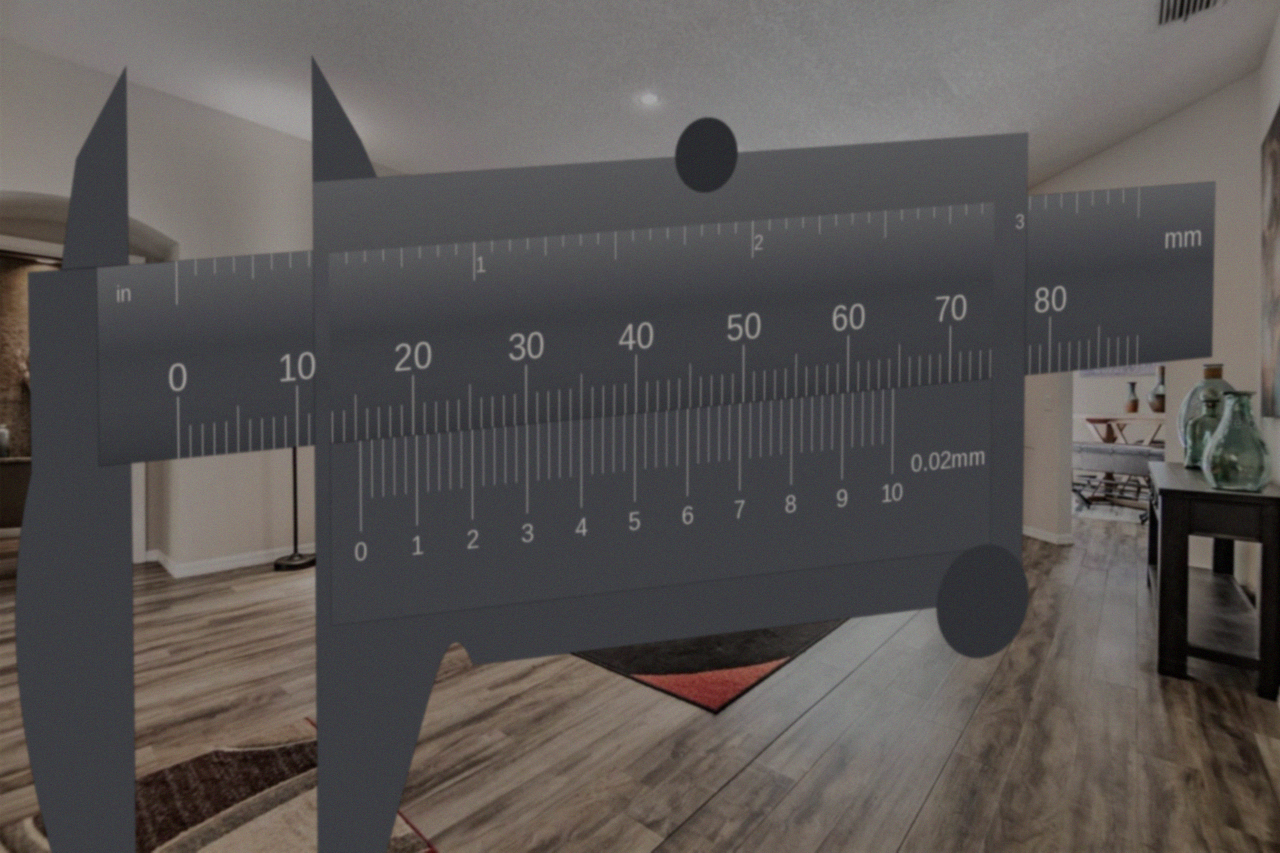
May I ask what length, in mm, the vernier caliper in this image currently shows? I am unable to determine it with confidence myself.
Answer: 15.4 mm
